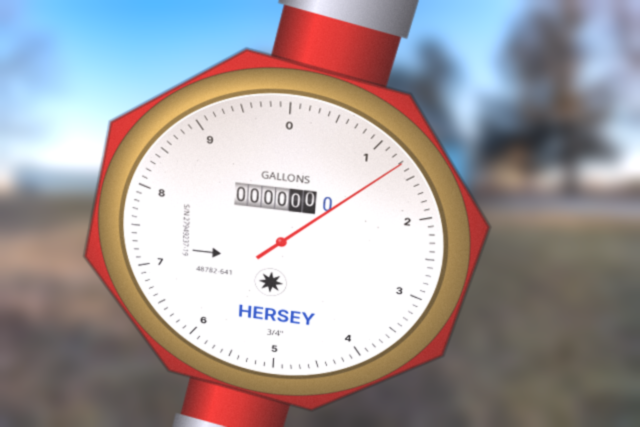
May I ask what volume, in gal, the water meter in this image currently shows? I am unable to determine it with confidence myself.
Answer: 1.3 gal
